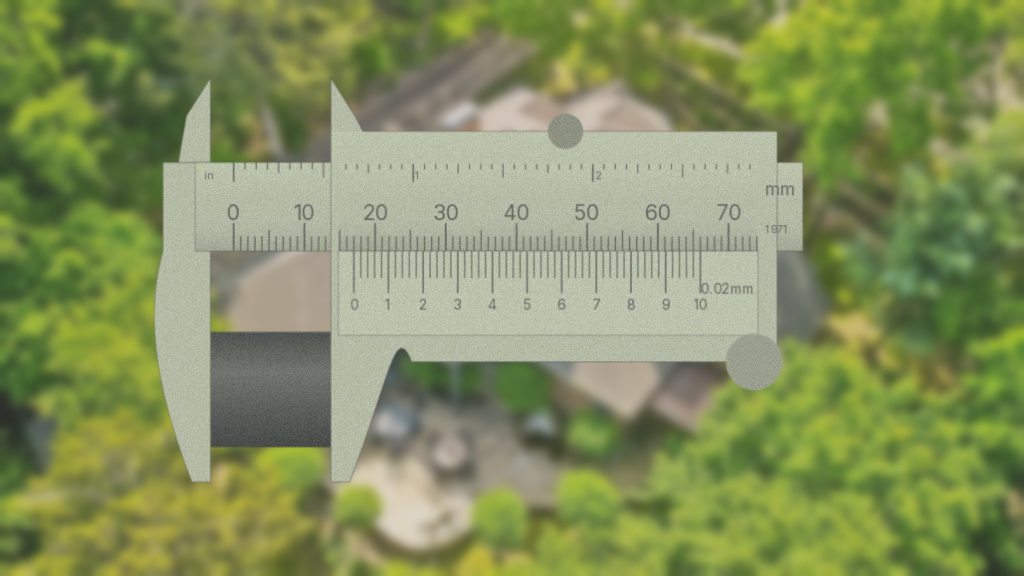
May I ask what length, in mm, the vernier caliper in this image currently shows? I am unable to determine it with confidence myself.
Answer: 17.0 mm
